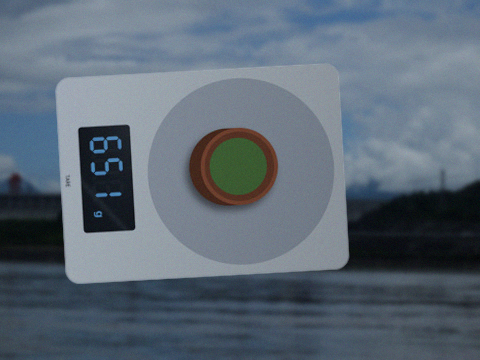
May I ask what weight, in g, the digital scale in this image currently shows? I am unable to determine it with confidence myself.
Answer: 651 g
